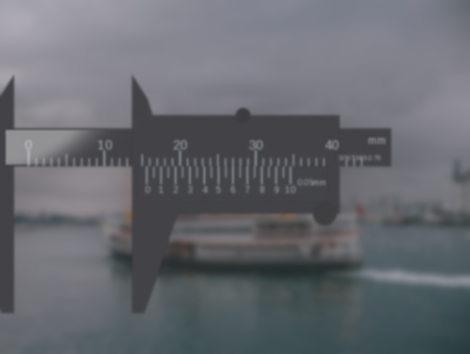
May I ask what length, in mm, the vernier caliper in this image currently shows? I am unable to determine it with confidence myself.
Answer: 15.6 mm
